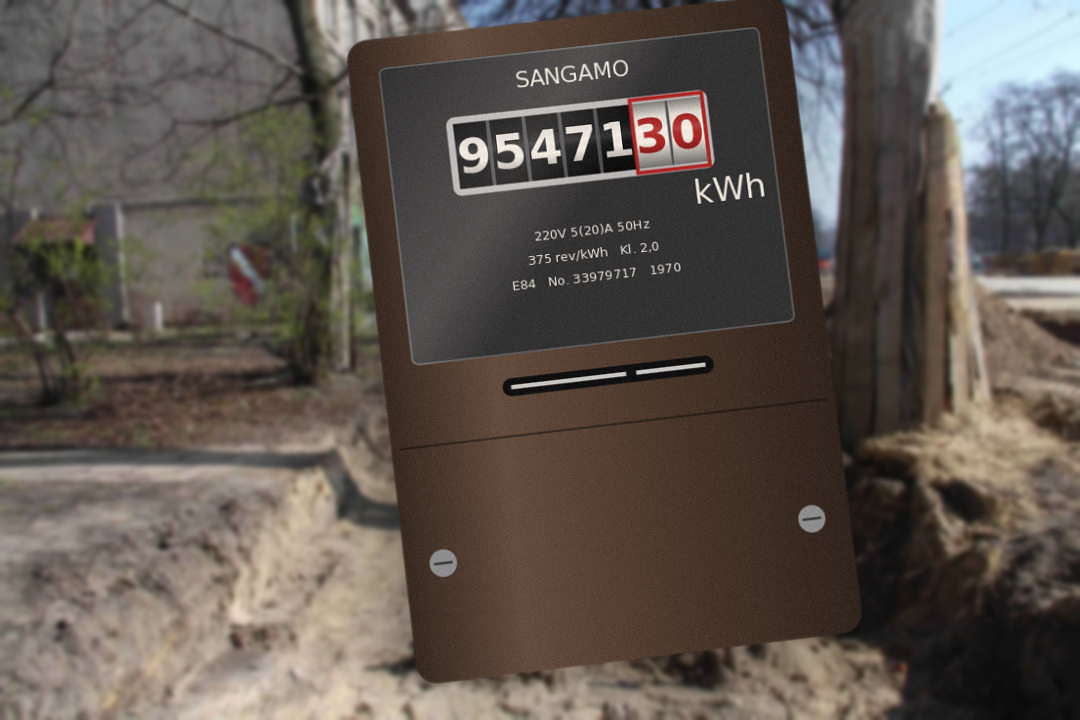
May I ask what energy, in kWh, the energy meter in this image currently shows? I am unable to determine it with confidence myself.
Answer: 95471.30 kWh
